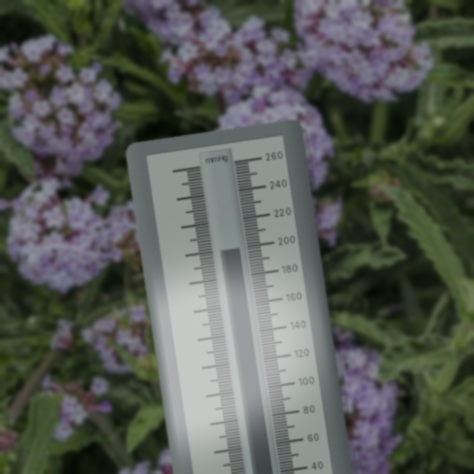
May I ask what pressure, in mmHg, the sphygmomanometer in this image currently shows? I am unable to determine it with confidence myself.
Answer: 200 mmHg
